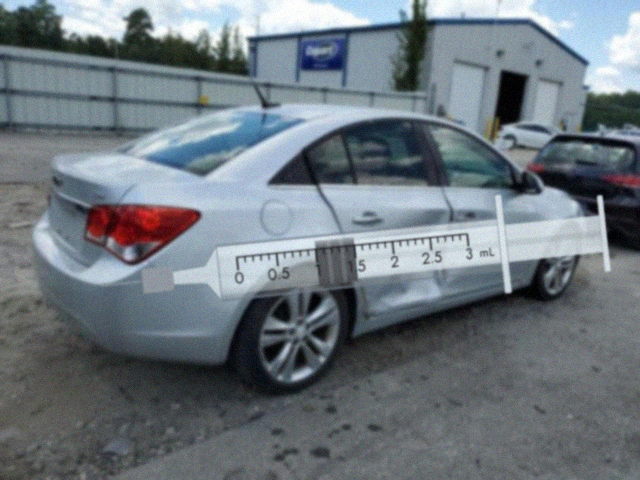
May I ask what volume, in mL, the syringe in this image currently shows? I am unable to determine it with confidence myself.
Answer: 1 mL
